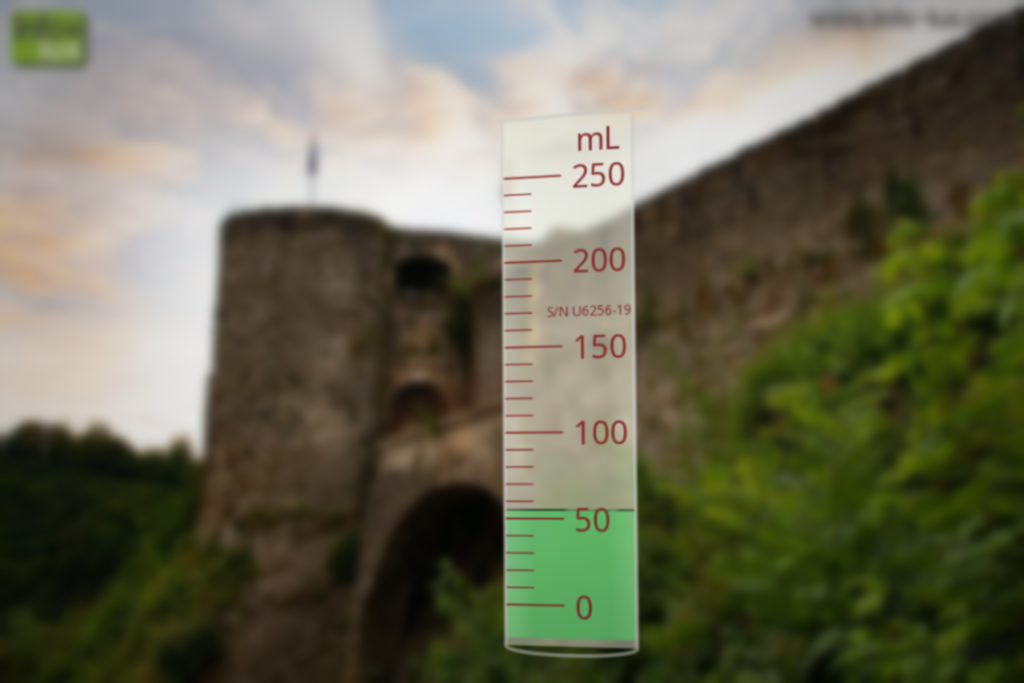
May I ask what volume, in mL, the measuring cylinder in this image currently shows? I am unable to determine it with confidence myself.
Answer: 55 mL
